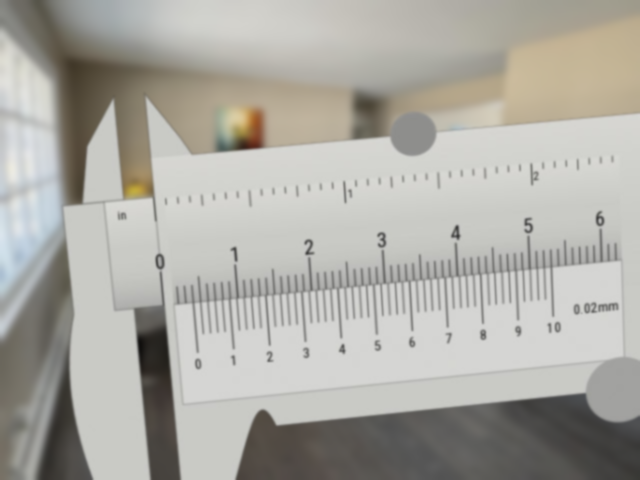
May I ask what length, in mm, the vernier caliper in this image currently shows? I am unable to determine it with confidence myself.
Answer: 4.0 mm
